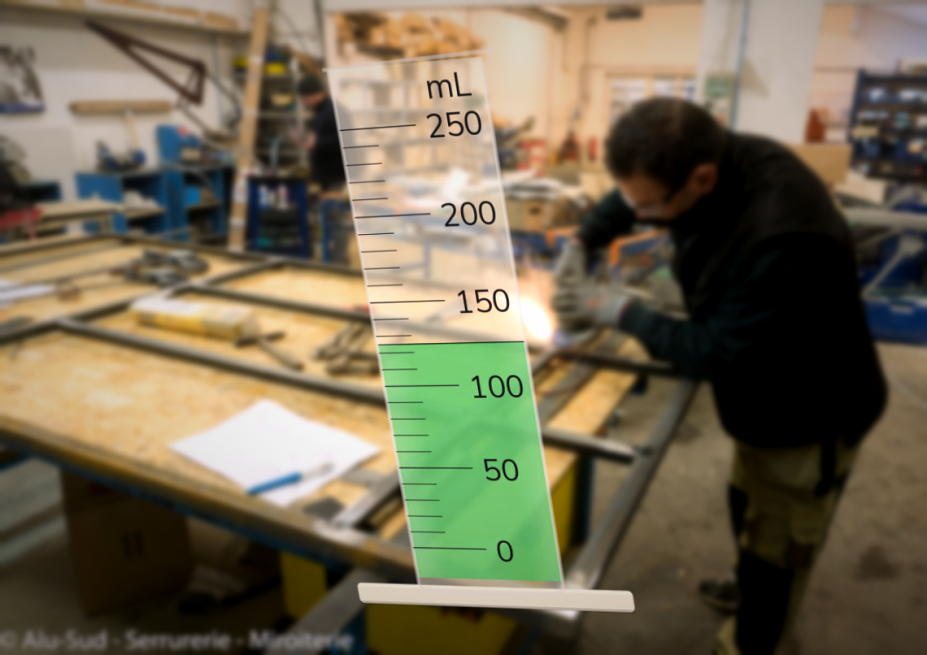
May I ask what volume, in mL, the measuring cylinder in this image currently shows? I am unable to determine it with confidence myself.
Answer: 125 mL
